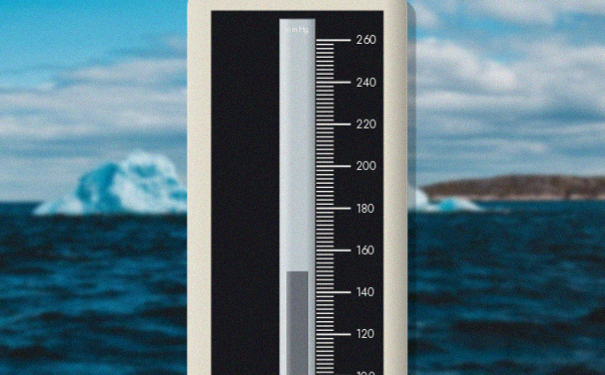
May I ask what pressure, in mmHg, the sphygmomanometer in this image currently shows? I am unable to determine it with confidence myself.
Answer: 150 mmHg
